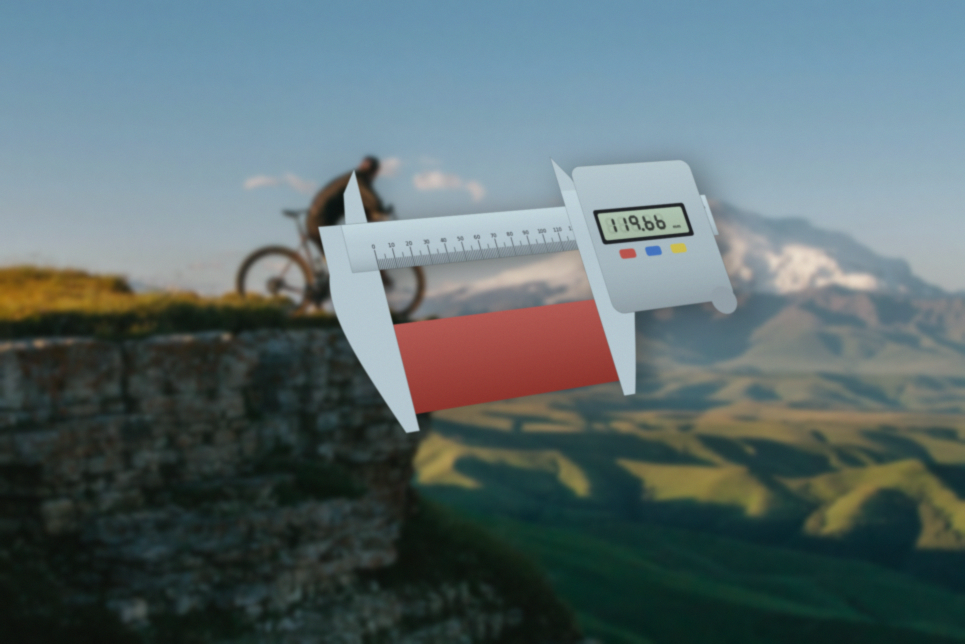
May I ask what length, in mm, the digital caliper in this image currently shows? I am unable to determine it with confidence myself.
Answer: 119.66 mm
